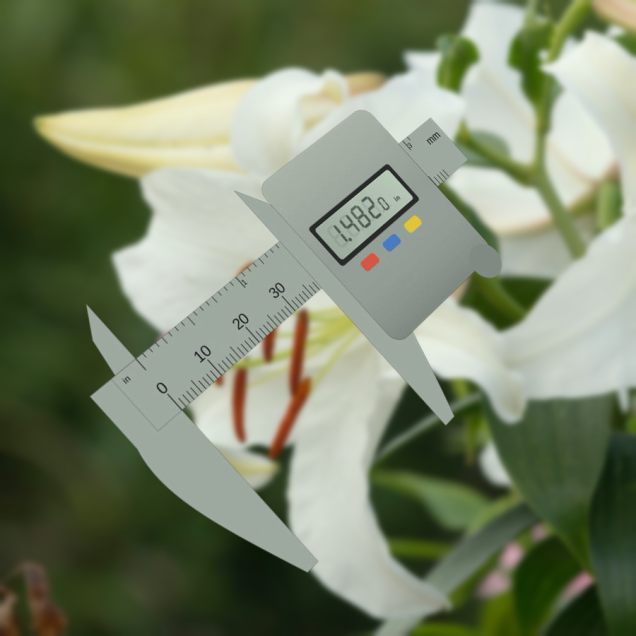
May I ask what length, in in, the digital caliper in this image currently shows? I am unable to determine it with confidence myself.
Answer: 1.4820 in
